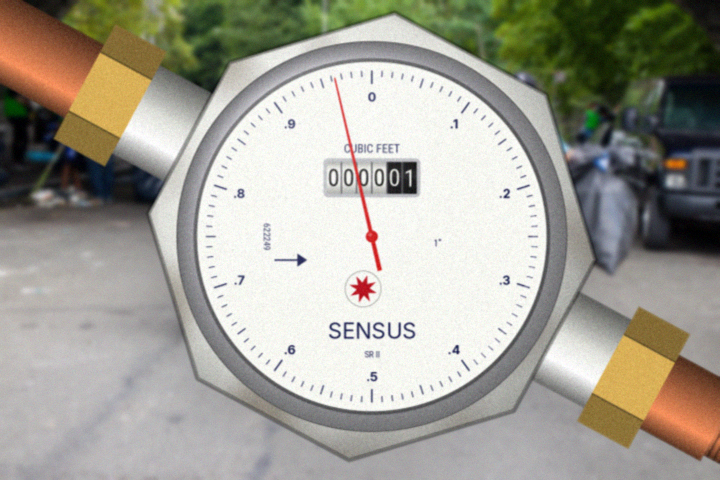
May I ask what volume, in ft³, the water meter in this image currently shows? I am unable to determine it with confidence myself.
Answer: 0.96 ft³
